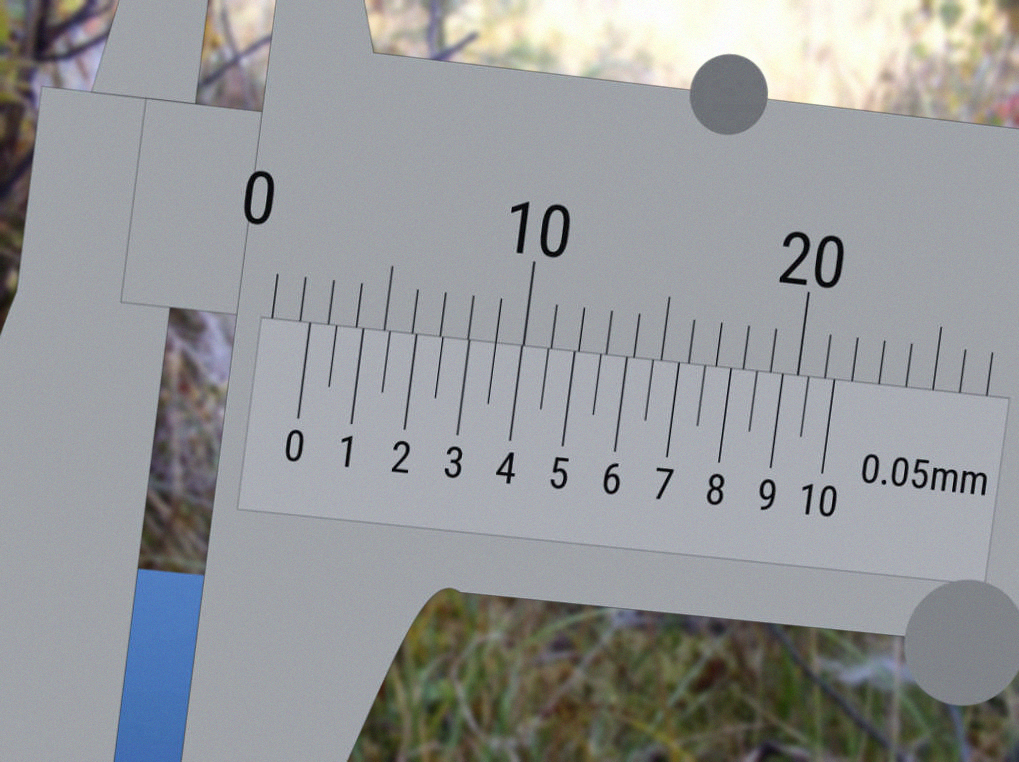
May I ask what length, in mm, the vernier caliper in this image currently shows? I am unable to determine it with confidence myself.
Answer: 2.35 mm
